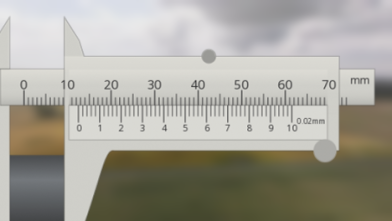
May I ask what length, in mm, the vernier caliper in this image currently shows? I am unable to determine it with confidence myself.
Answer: 12.5 mm
